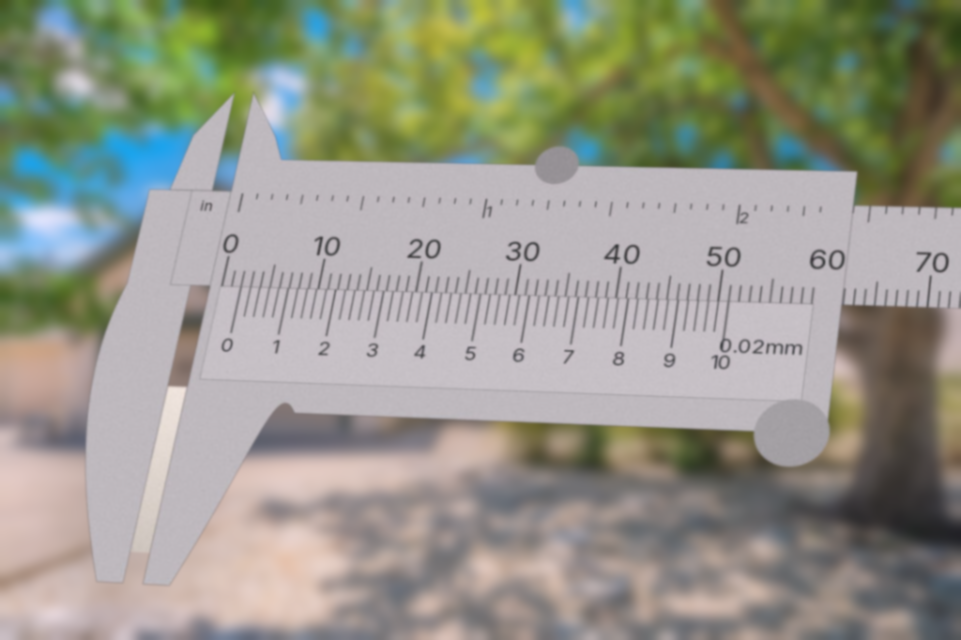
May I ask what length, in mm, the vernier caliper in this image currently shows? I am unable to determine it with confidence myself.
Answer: 2.0 mm
